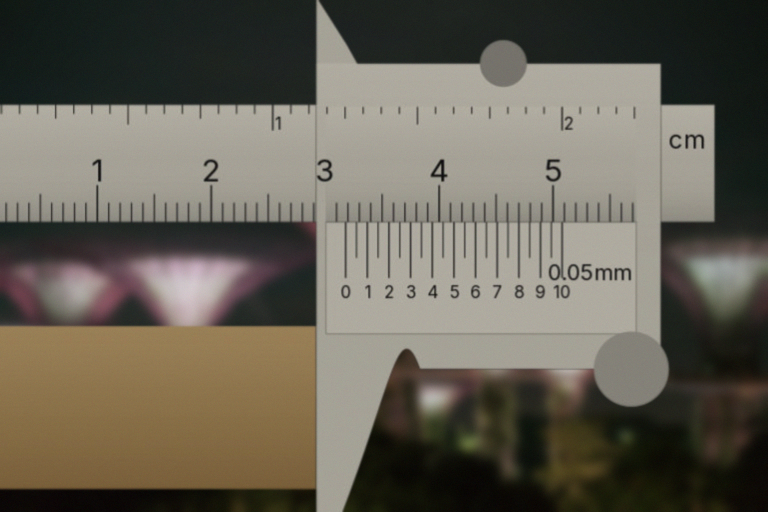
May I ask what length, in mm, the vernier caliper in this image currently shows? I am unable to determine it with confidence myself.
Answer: 31.8 mm
